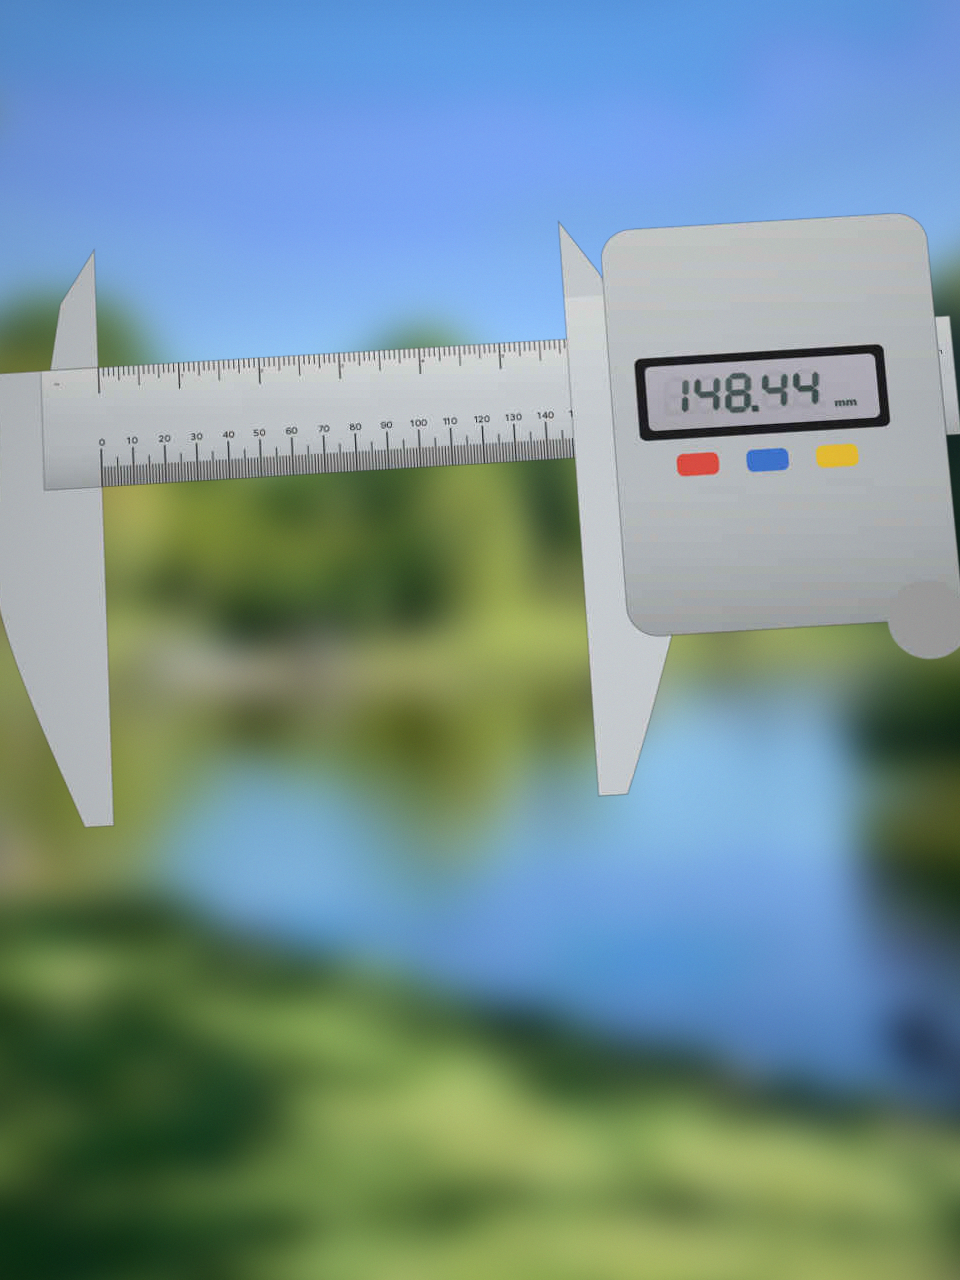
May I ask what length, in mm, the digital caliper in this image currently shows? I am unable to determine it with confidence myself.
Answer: 148.44 mm
